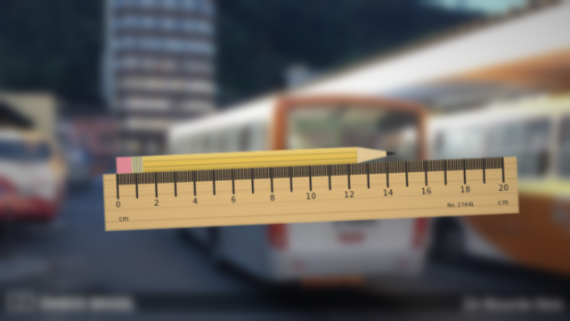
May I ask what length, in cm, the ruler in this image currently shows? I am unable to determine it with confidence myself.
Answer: 14.5 cm
